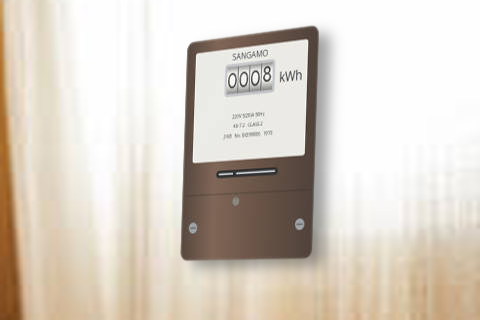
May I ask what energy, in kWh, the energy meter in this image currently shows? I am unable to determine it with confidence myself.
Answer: 8 kWh
